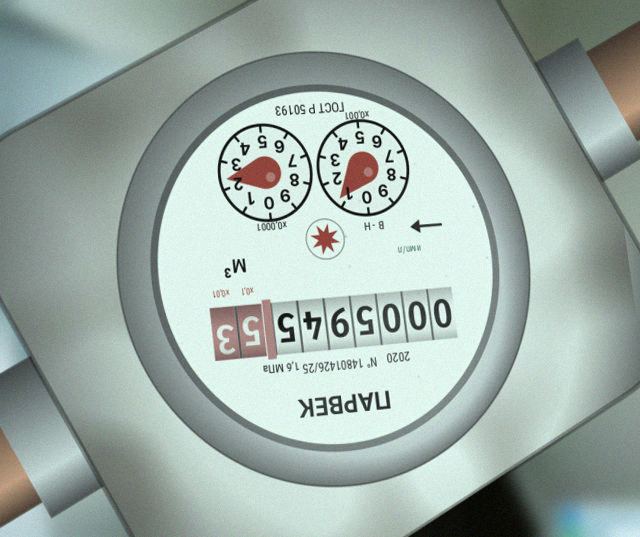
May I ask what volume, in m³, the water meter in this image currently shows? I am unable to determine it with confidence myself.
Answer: 5945.5312 m³
